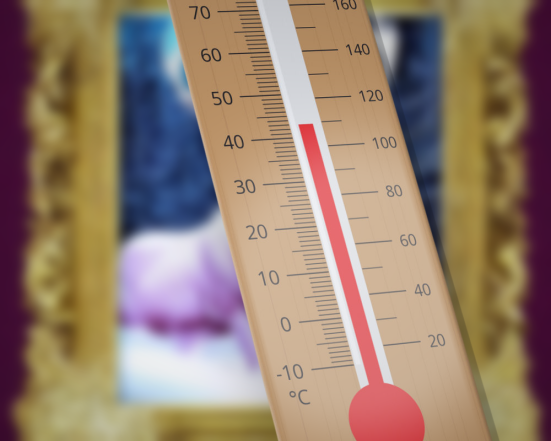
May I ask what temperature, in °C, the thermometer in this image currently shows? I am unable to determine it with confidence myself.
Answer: 43 °C
